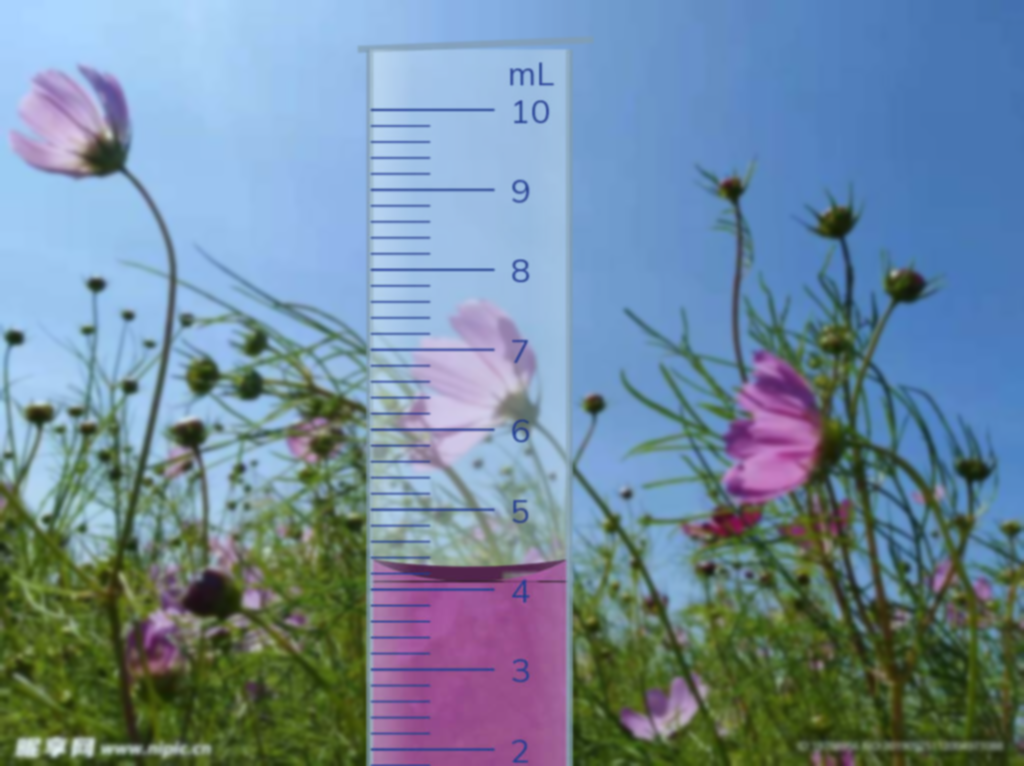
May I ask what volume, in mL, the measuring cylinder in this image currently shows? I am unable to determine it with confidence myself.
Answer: 4.1 mL
